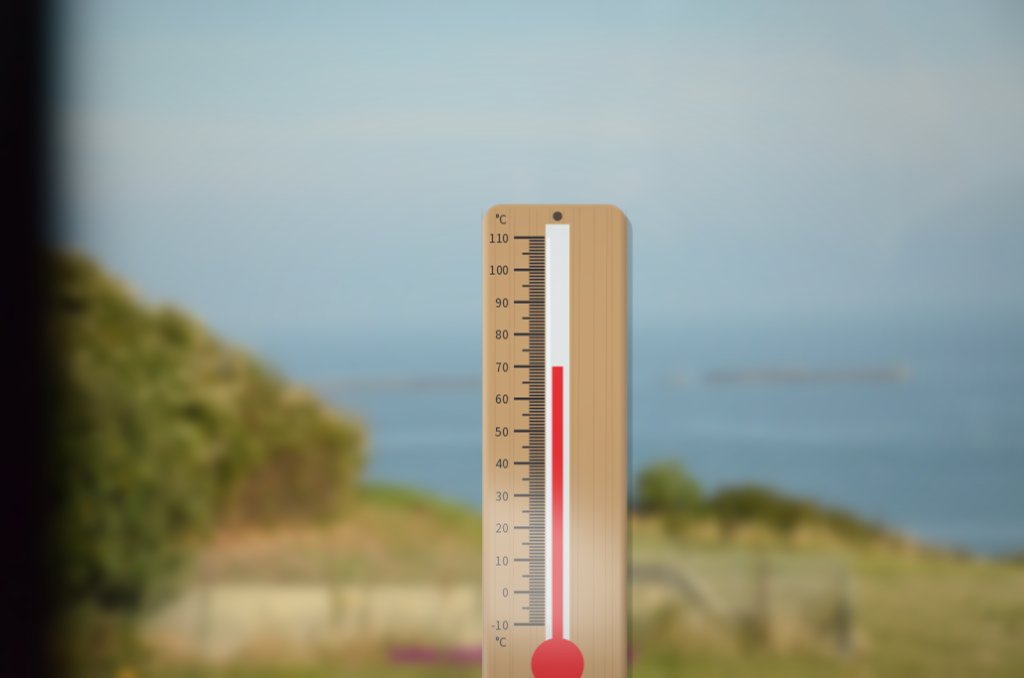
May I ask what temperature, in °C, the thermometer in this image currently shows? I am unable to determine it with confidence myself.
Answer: 70 °C
